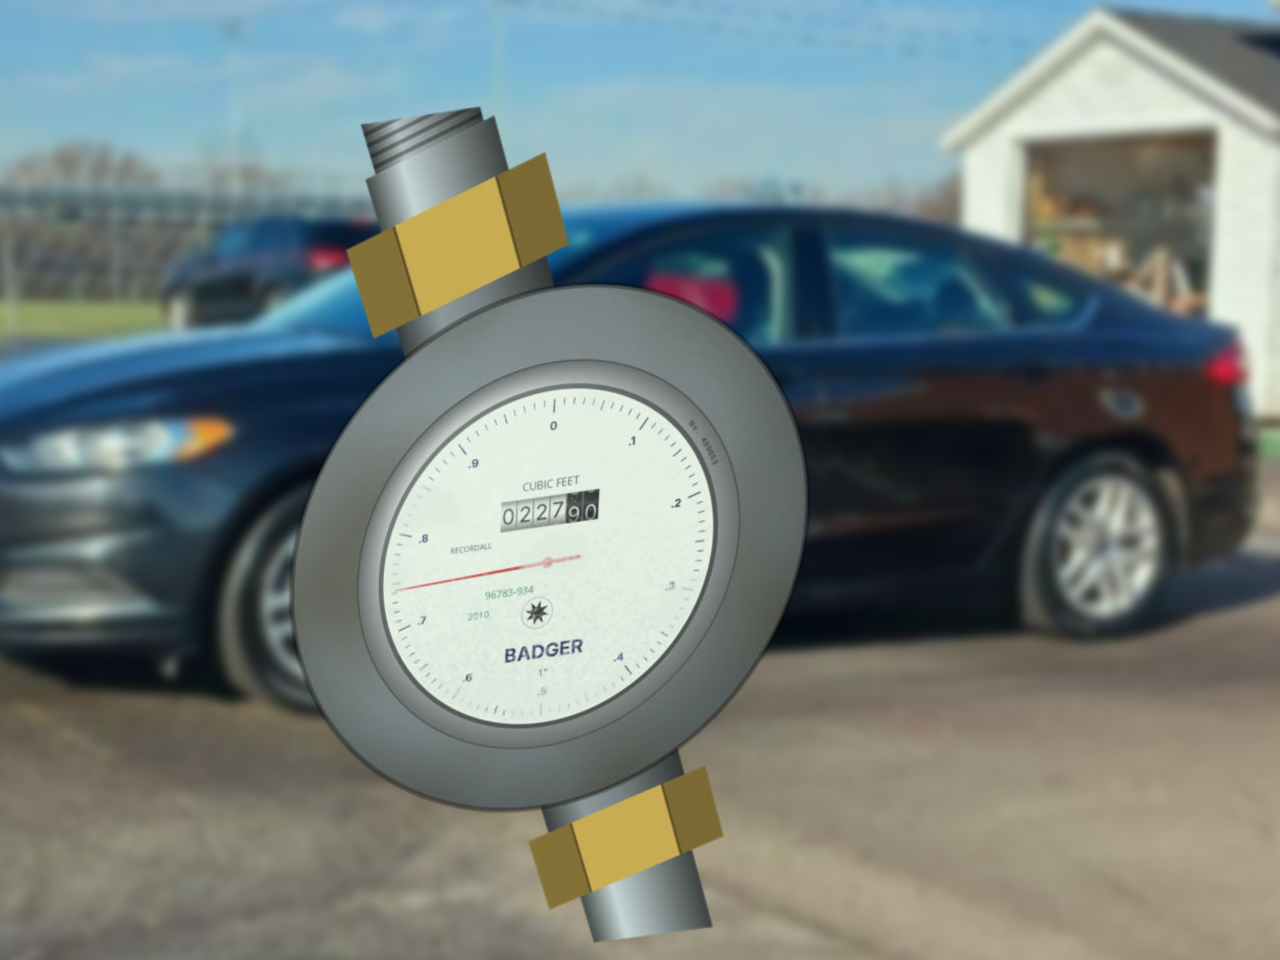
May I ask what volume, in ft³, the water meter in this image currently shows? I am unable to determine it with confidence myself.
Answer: 22789.74 ft³
